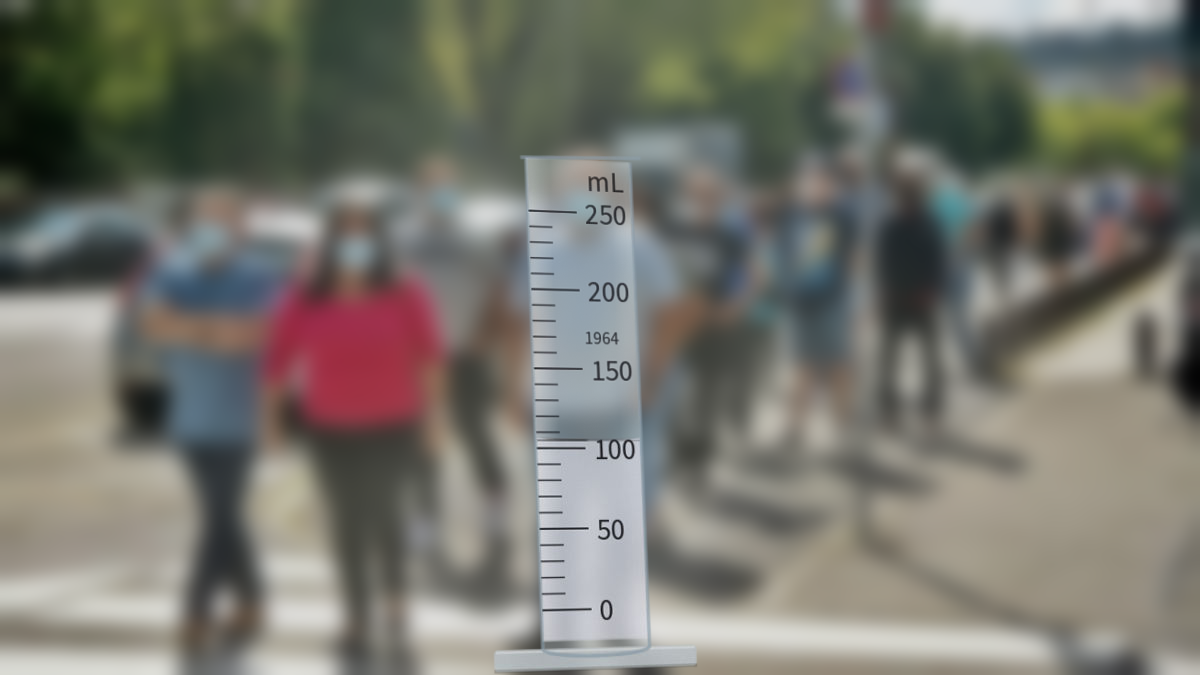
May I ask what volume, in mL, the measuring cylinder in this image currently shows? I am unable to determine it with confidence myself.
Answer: 105 mL
